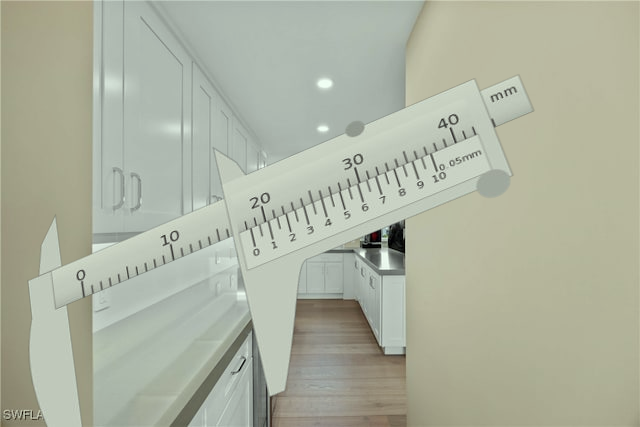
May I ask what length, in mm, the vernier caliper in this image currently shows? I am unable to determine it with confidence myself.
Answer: 18.4 mm
